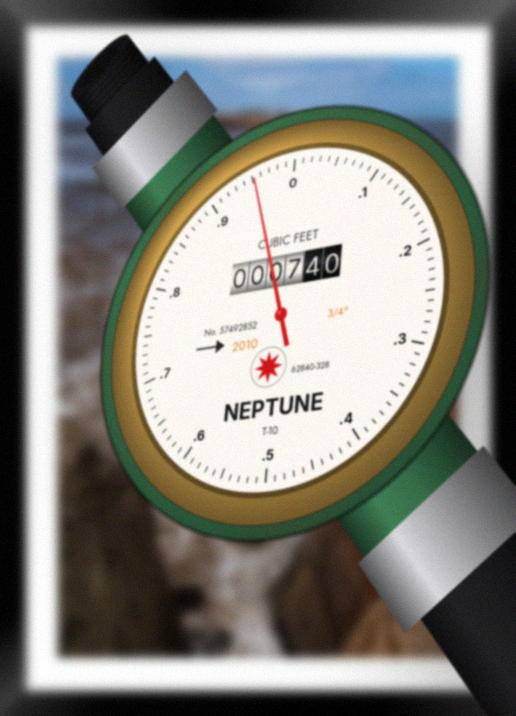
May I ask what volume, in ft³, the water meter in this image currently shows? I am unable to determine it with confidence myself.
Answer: 739.95 ft³
